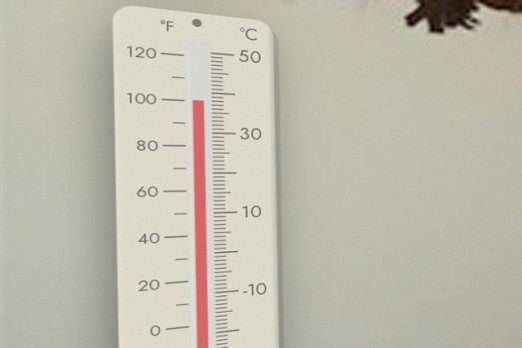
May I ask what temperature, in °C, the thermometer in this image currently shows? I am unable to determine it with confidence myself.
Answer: 38 °C
